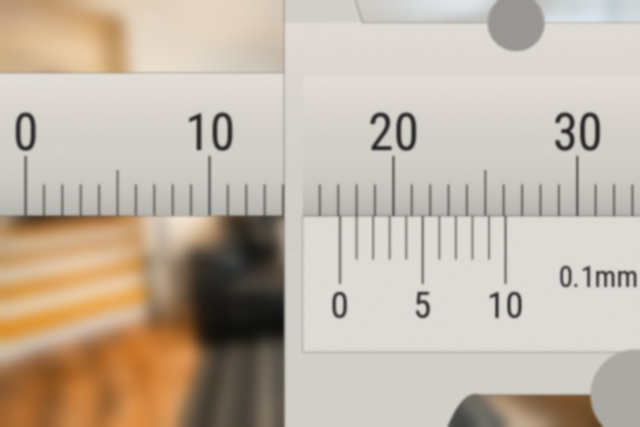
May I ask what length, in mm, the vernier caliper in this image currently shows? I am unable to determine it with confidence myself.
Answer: 17.1 mm
